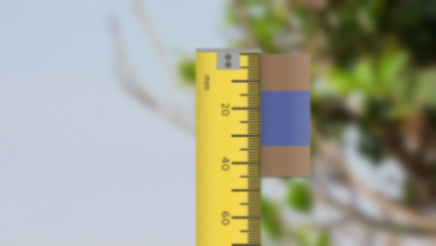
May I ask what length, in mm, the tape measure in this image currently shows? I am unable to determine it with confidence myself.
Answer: 45 mm
